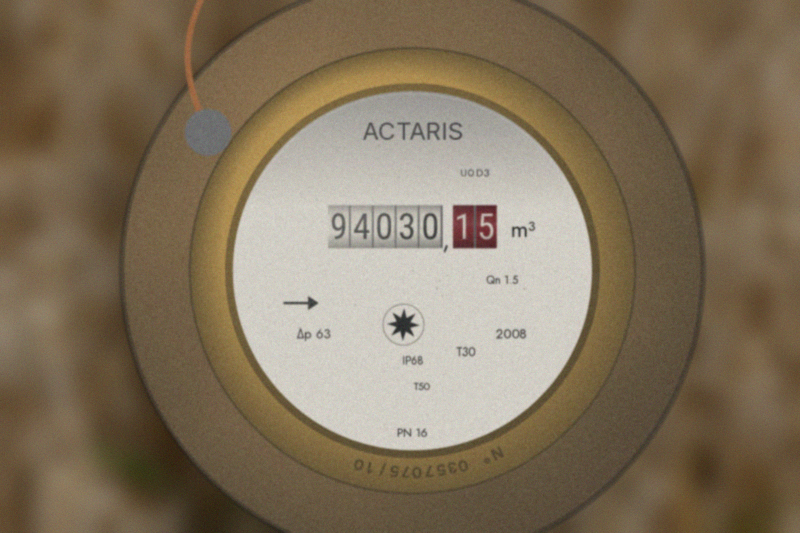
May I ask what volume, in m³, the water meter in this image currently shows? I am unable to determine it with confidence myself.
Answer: 94030.15 m³
